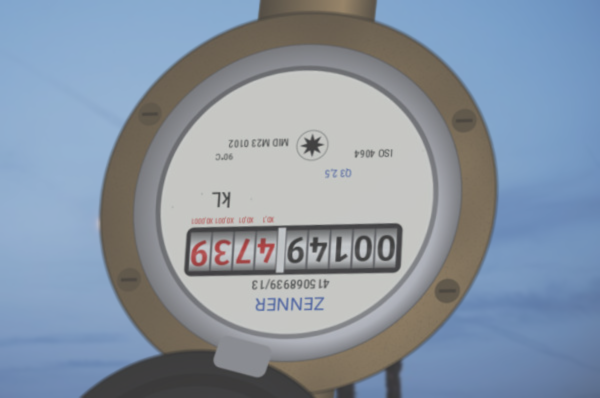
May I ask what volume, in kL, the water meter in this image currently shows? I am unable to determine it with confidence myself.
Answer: 149.4739 kL
